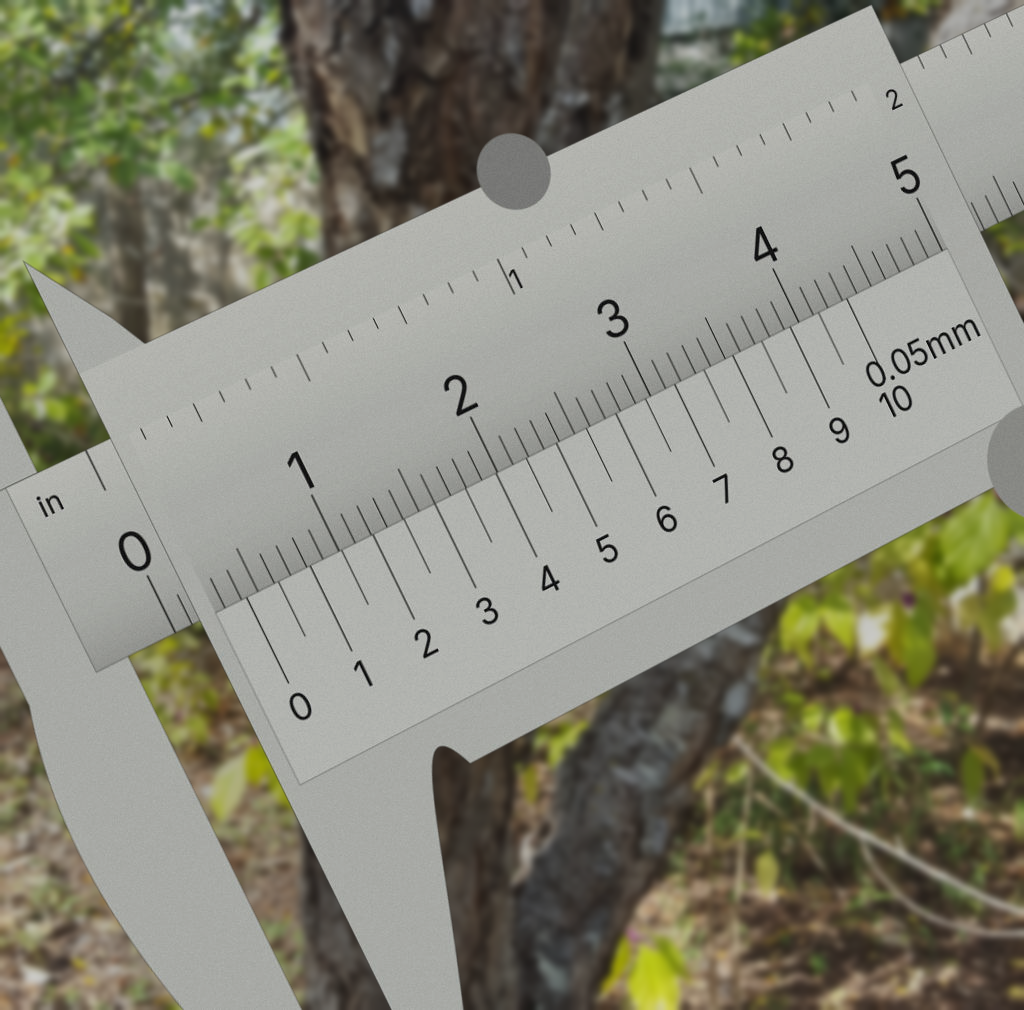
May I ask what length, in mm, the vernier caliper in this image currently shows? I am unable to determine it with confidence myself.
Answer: 4.3 mm
